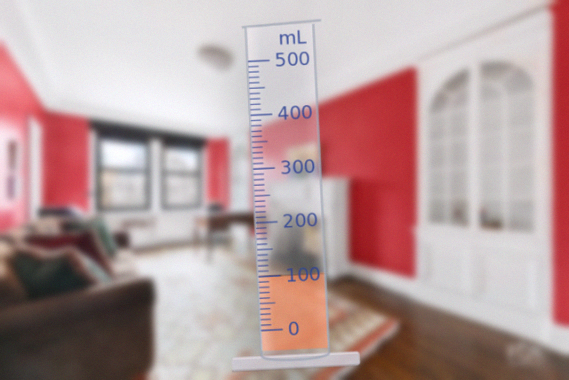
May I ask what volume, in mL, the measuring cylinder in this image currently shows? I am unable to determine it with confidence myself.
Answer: 100 mL
